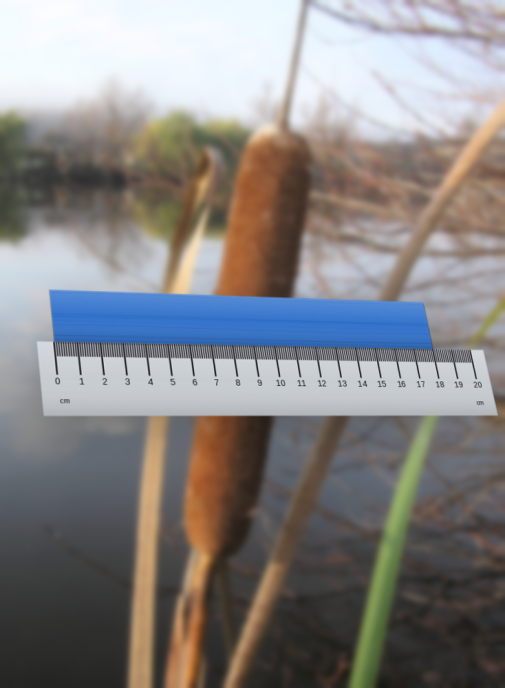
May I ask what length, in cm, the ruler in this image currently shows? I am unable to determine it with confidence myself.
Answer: 18 cm
